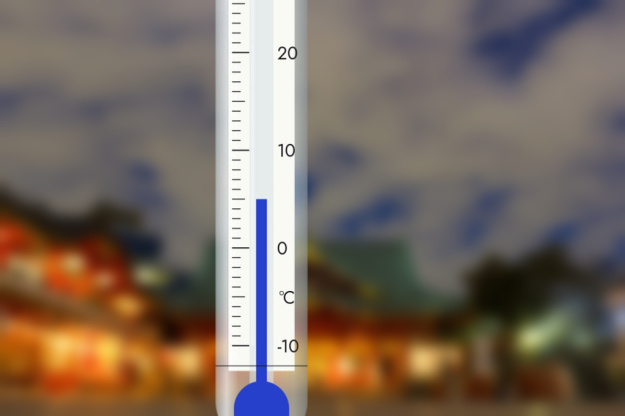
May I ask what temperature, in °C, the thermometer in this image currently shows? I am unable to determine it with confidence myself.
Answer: 5 °C
